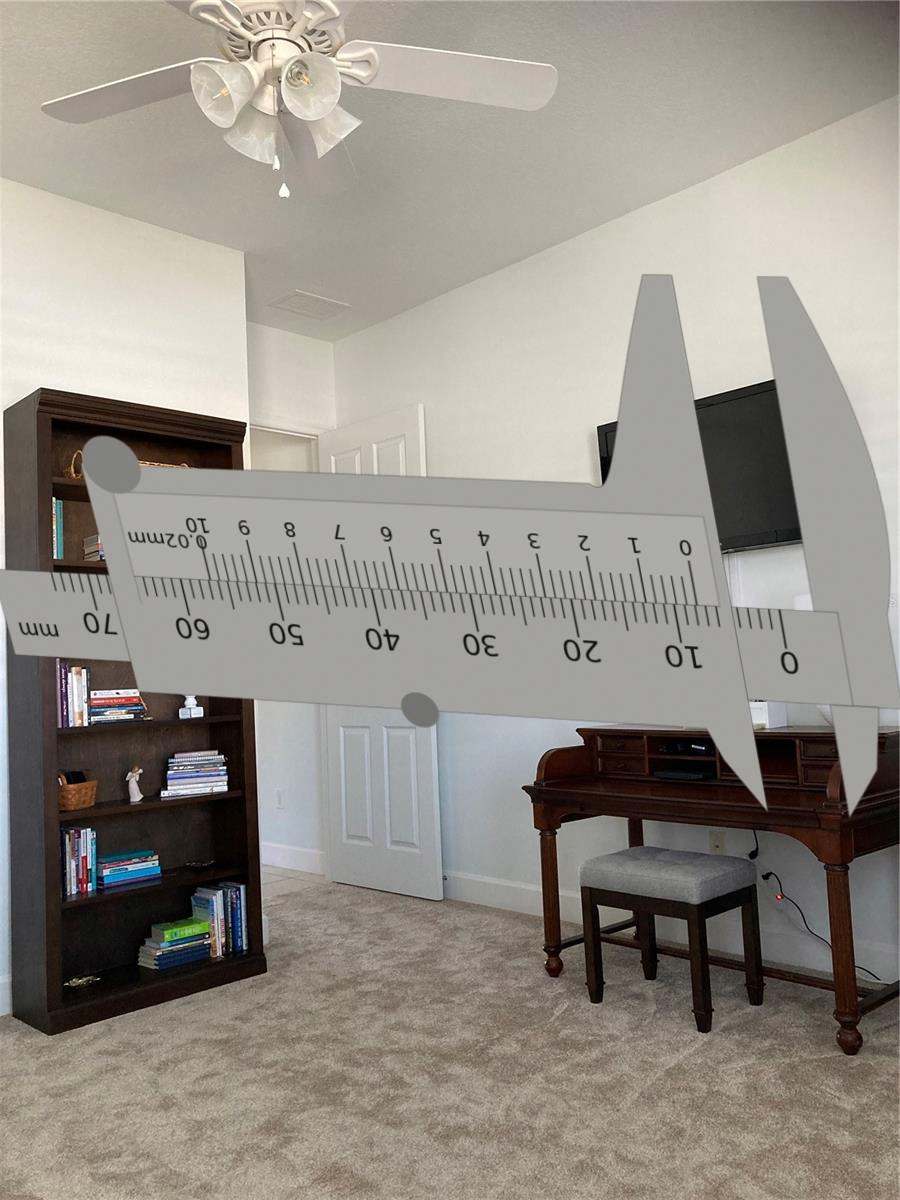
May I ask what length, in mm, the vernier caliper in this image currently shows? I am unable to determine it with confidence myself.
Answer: 7.8 mm
